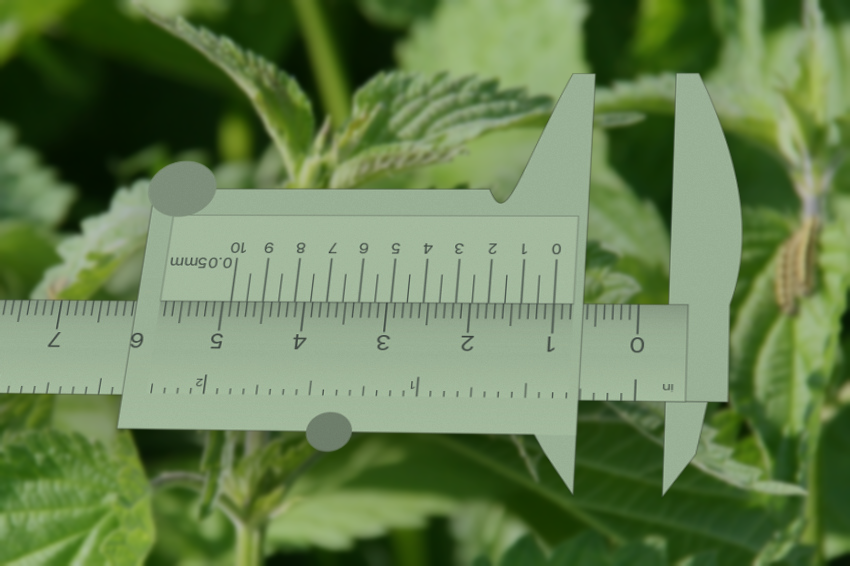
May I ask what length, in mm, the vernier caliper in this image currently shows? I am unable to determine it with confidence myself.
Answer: 10.0 mm
